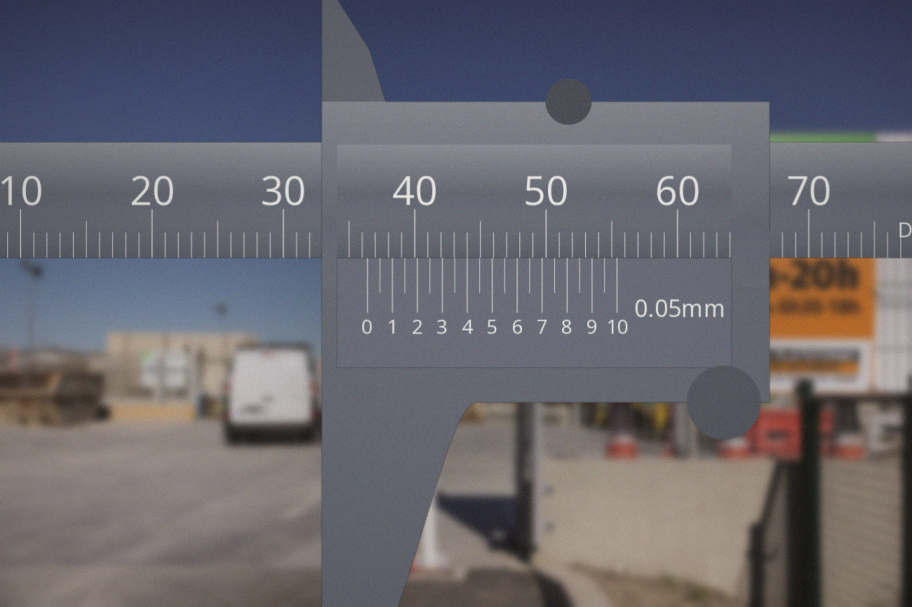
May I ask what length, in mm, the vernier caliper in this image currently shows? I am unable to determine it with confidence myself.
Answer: 36.4 mm
